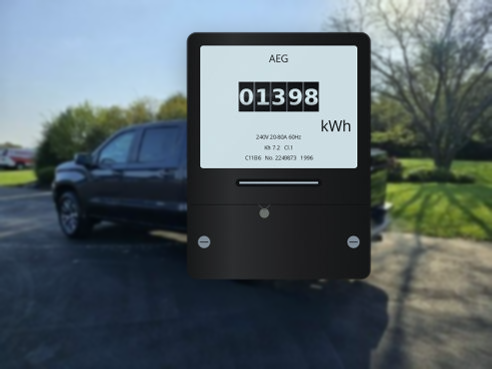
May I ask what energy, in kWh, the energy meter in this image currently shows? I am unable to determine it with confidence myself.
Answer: 1398 kWh
